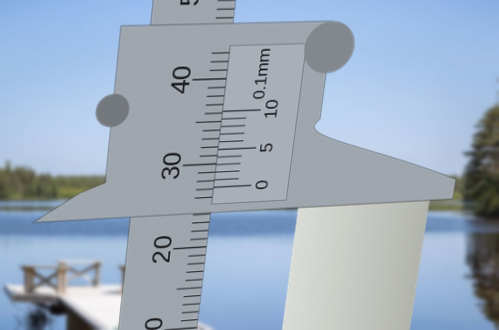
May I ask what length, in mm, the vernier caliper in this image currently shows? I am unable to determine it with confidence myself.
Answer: 27.2 mm
